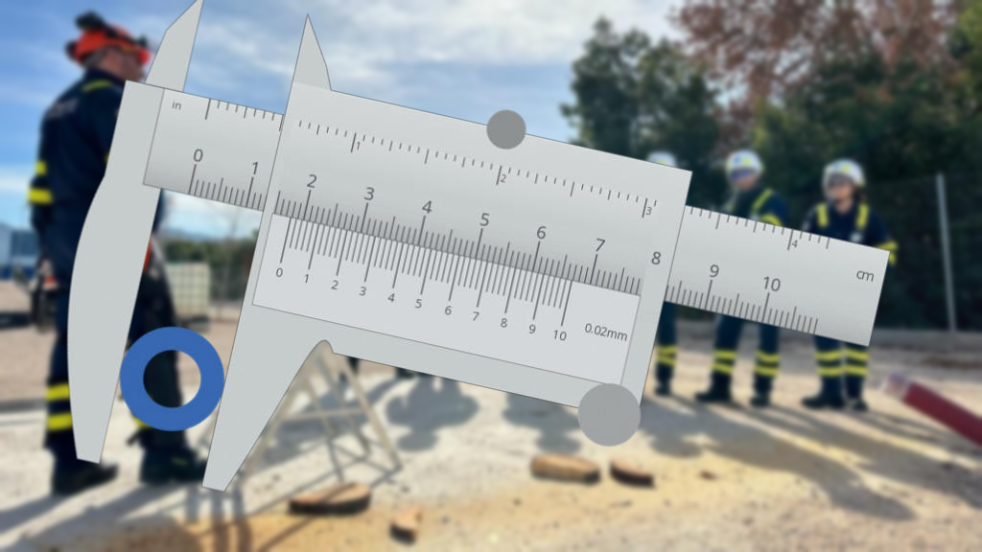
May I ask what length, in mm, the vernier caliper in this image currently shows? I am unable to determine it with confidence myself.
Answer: 17.8 mm
